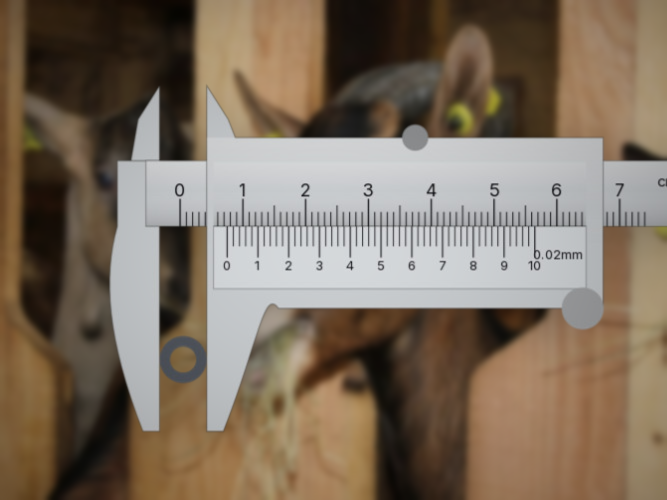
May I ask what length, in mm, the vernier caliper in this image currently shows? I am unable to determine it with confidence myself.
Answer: 7.5 mm
